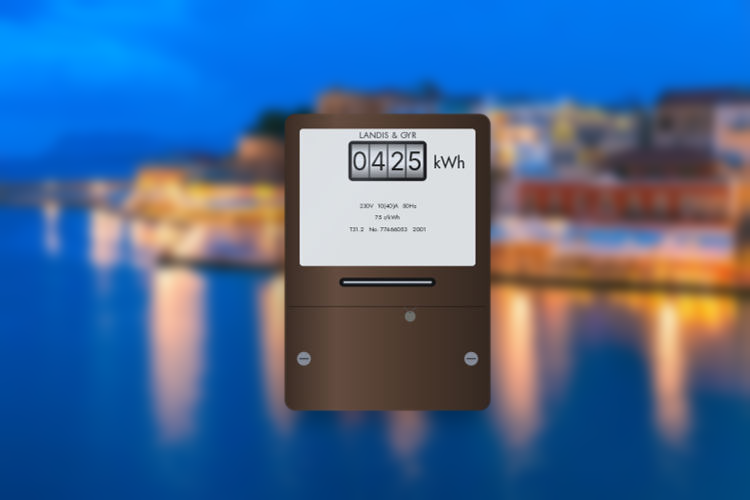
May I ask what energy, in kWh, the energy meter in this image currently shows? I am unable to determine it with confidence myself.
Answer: 425 kWh
